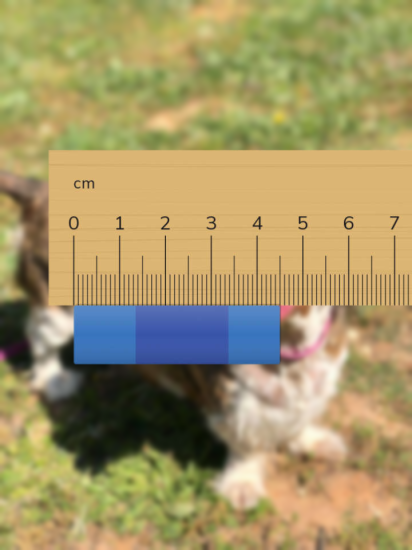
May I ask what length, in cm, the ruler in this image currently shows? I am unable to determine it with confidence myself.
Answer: 4.5 cm
